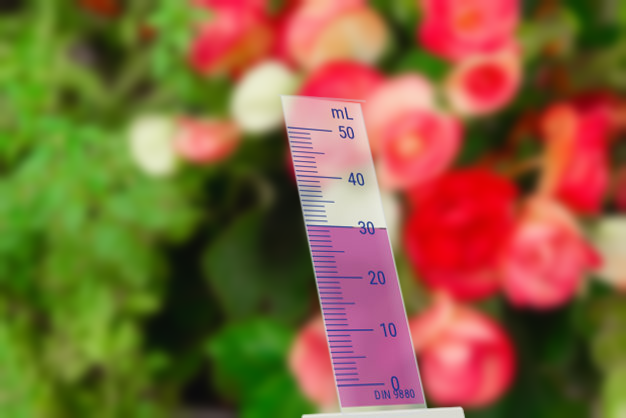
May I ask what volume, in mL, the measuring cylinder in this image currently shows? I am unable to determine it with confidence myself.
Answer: 30 mL
